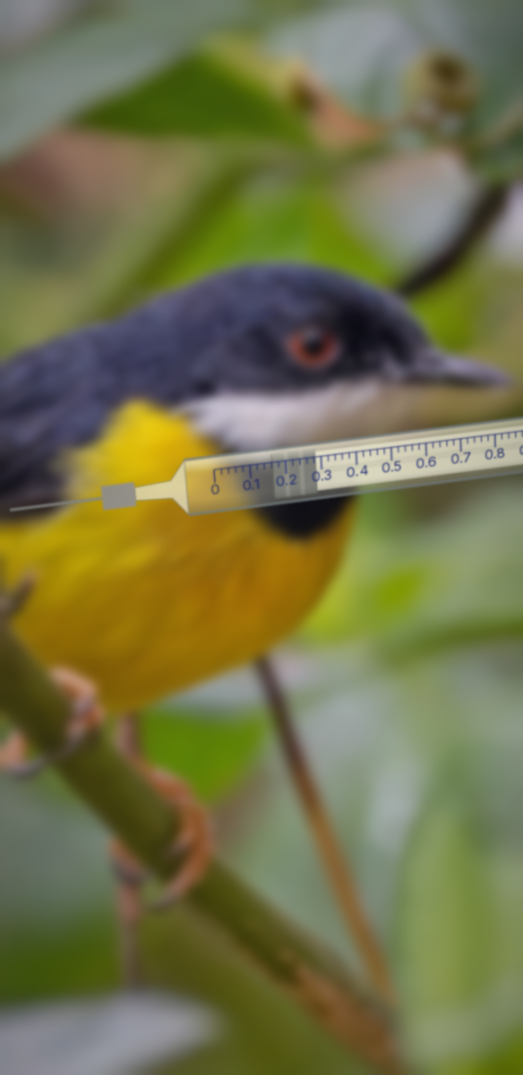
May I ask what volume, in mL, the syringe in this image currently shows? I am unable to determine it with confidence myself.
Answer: 0.16 mL
